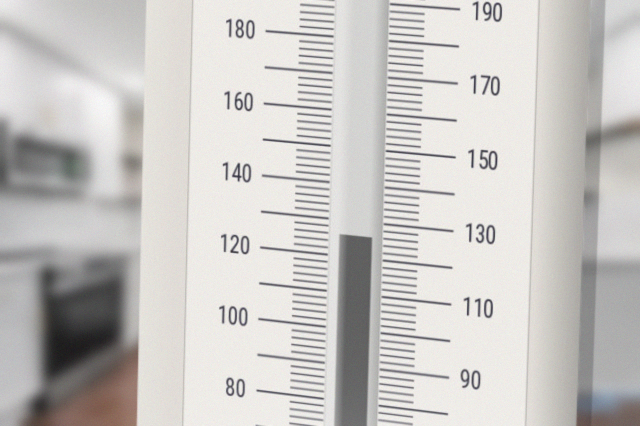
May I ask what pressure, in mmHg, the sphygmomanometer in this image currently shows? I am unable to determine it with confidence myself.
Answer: 126 mmHg
